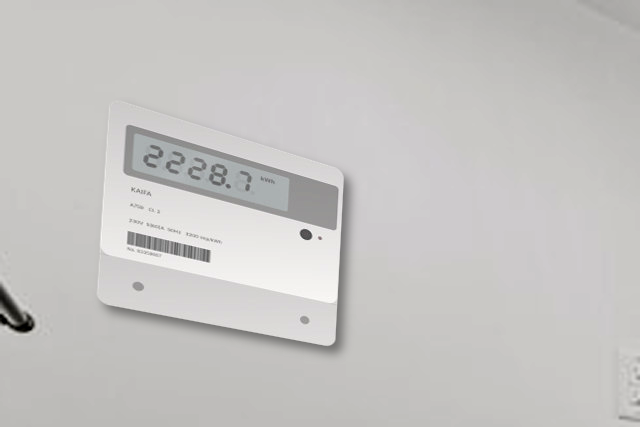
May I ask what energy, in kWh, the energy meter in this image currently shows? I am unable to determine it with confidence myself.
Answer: 2228.7 kWh
